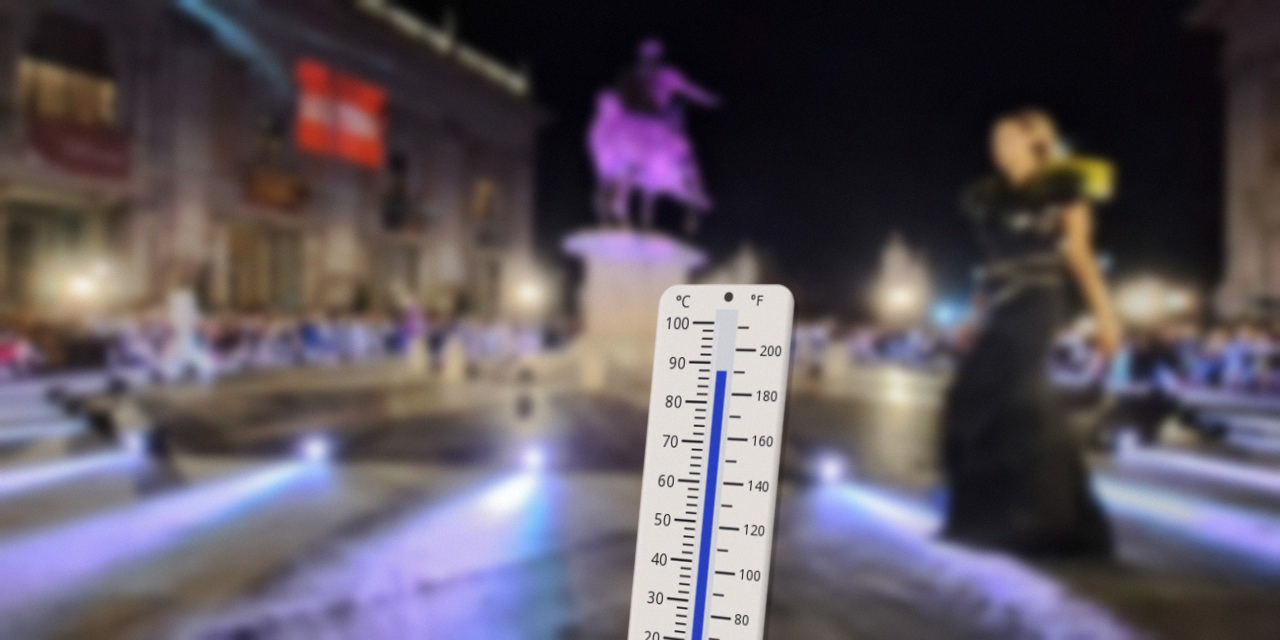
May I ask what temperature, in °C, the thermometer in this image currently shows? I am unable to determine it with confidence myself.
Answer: 88 °C
